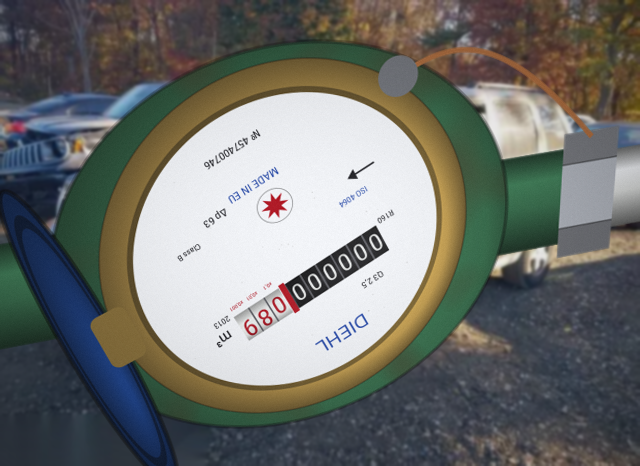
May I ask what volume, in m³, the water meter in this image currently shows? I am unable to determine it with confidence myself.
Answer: 0.089 m³
